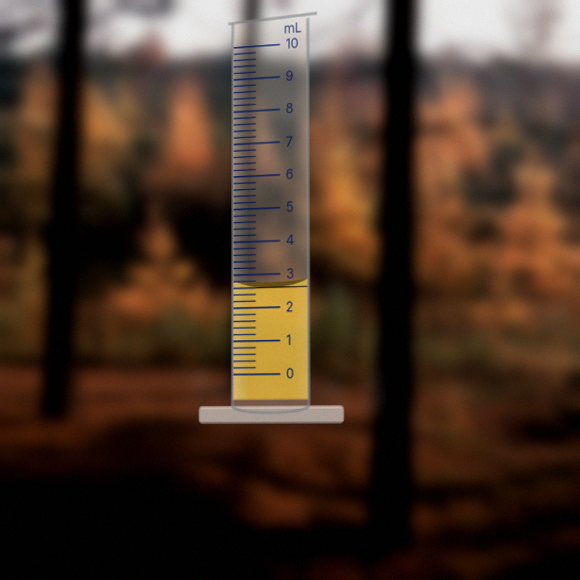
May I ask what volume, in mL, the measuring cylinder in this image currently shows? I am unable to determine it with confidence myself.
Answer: 2.6 mL
